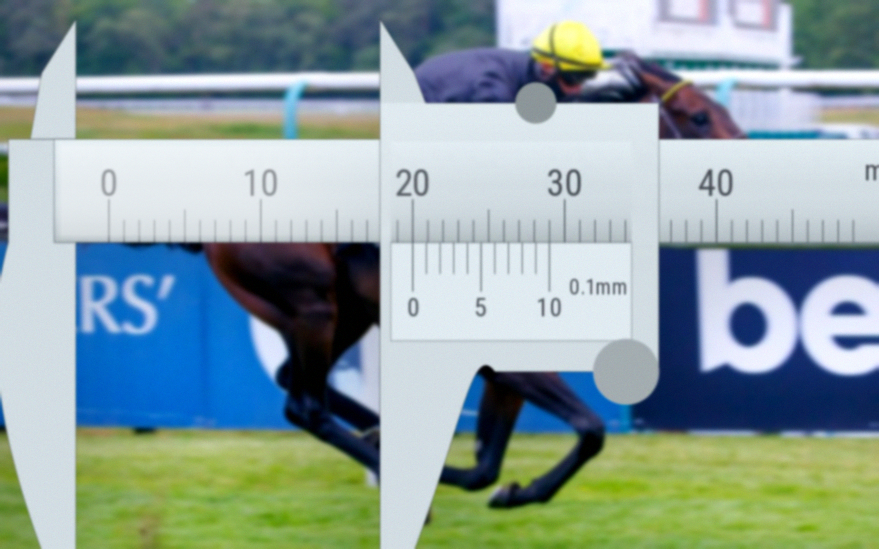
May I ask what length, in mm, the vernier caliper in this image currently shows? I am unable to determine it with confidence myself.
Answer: 20.0 mm
